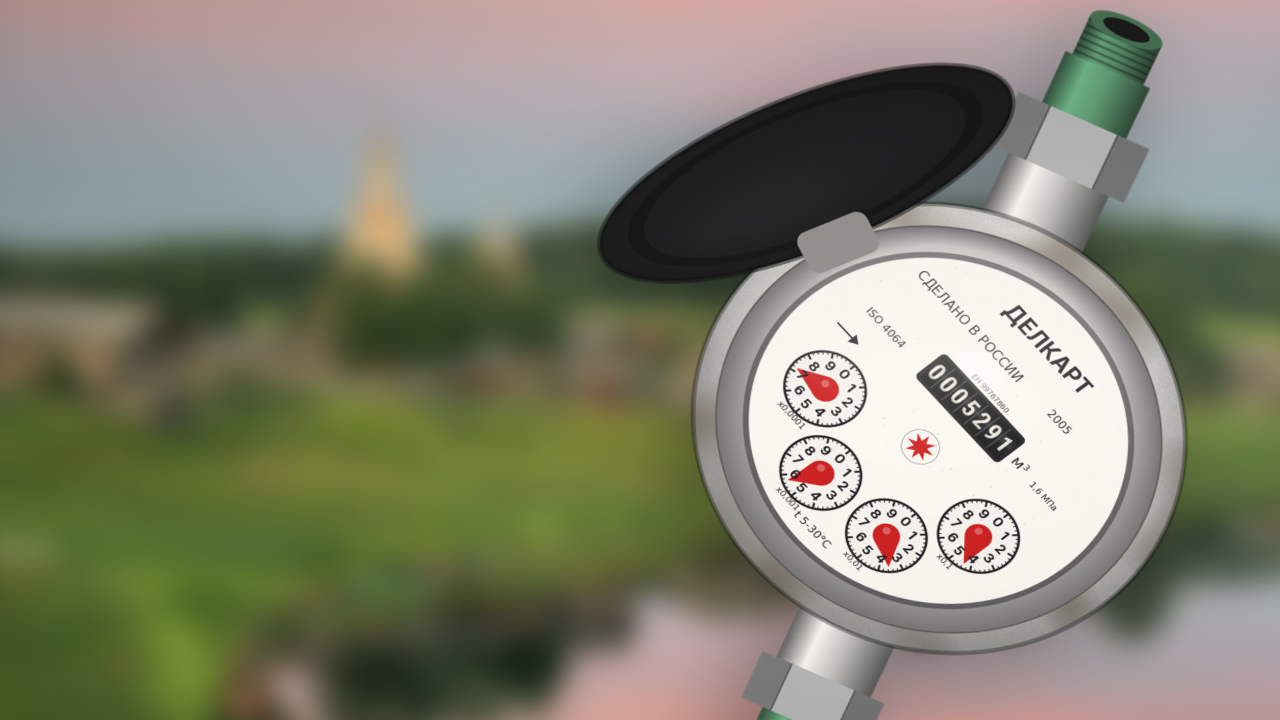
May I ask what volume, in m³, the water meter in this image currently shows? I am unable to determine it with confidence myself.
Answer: 5291.4357 m³
